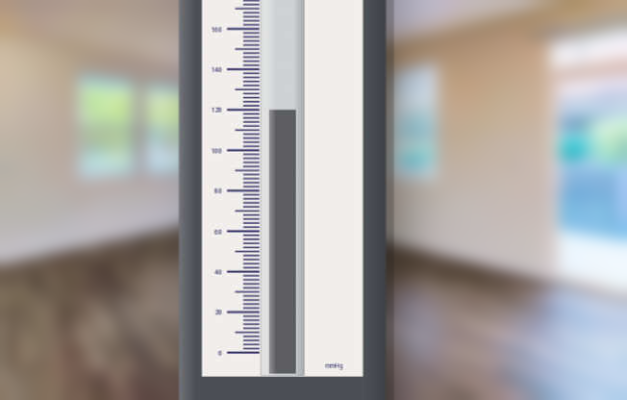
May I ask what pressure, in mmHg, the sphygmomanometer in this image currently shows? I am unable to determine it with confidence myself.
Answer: 120 mmHg
